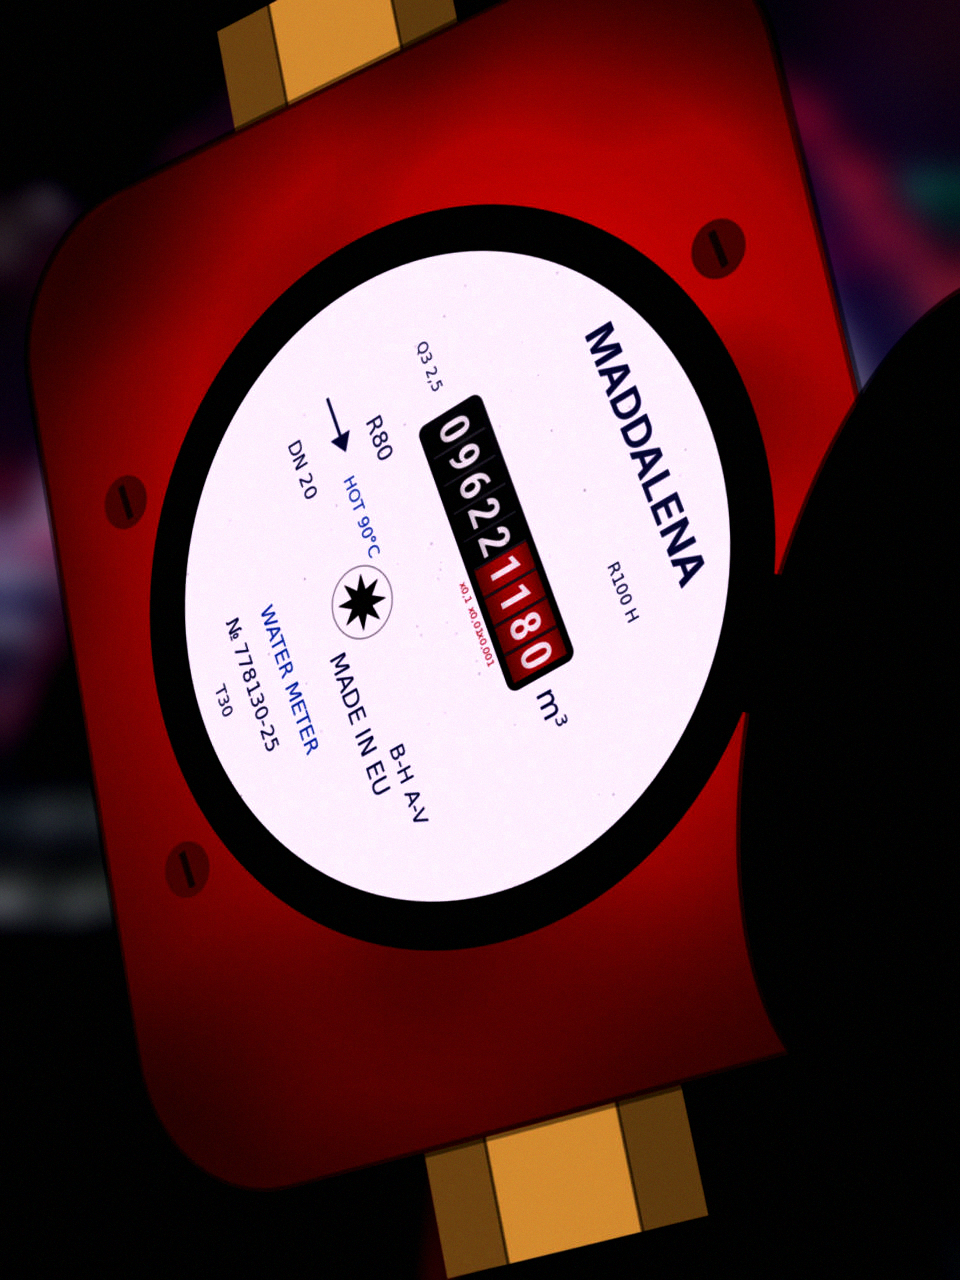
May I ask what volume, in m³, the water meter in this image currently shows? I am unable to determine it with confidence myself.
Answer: 9622.1180 m³
